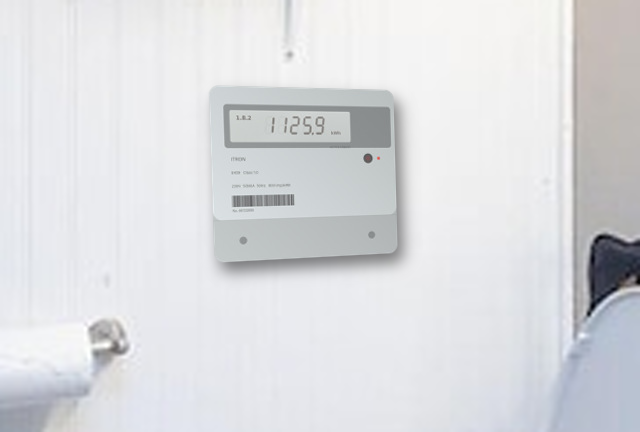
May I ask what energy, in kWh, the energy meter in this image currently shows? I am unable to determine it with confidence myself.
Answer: 1125.9 kWh
